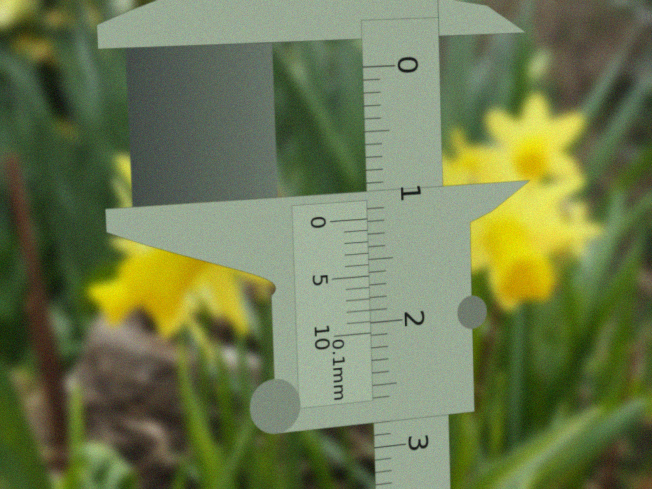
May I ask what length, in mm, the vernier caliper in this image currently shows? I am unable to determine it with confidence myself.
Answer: 11.8 mm
